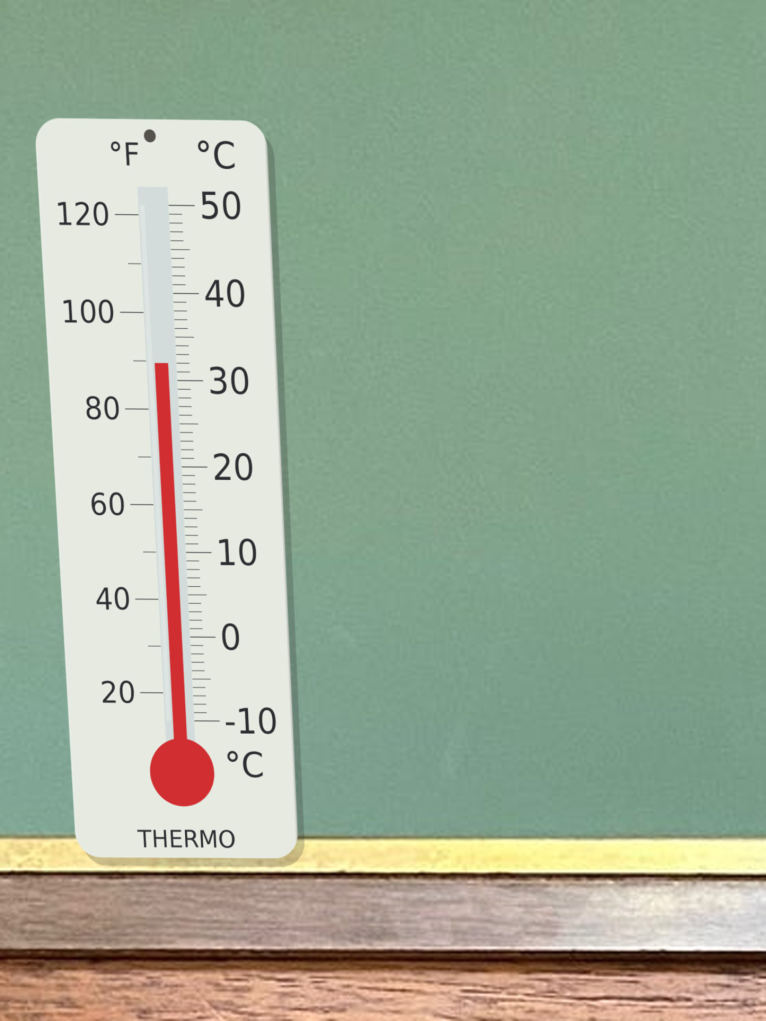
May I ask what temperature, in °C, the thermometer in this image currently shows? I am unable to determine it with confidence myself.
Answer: 32 °C
